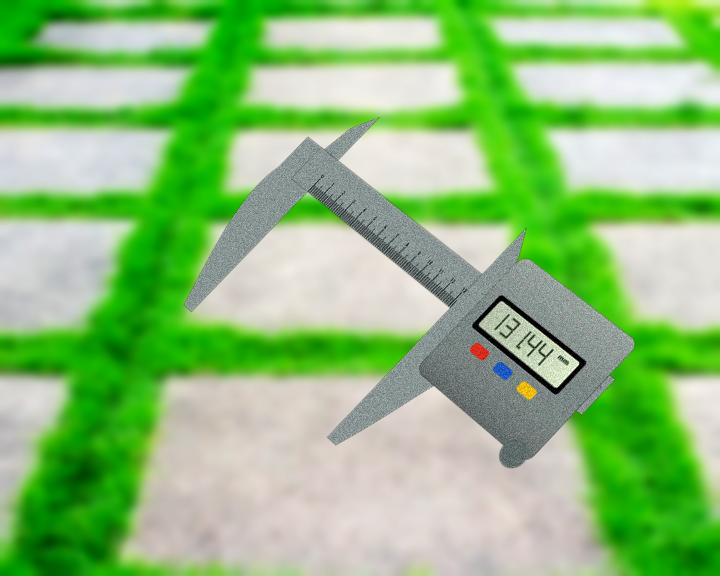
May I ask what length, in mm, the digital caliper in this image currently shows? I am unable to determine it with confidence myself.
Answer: 131.44 mm
